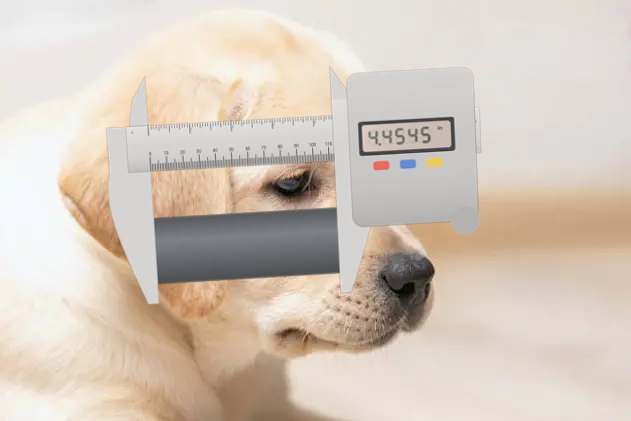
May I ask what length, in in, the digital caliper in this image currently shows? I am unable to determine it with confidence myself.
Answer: 4.4545 in
